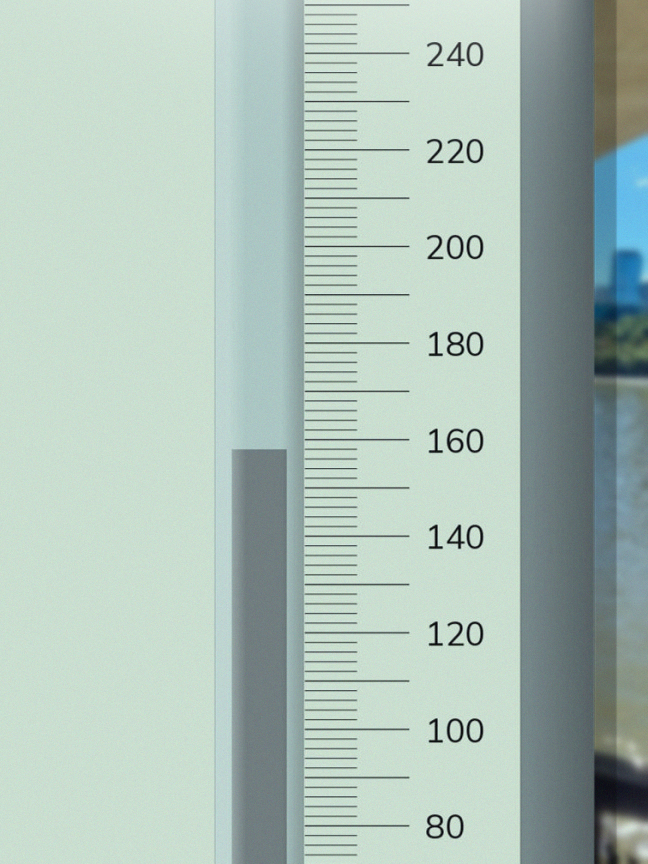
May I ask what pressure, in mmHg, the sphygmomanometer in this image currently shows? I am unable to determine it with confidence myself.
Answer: 158 mmHg
